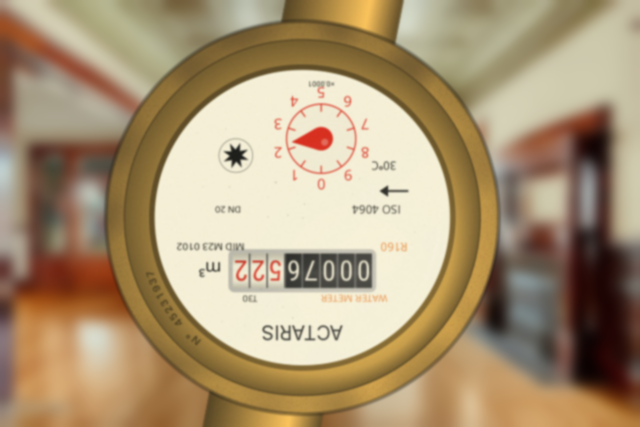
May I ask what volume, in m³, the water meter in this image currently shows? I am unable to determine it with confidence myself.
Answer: 76.5222 m³
